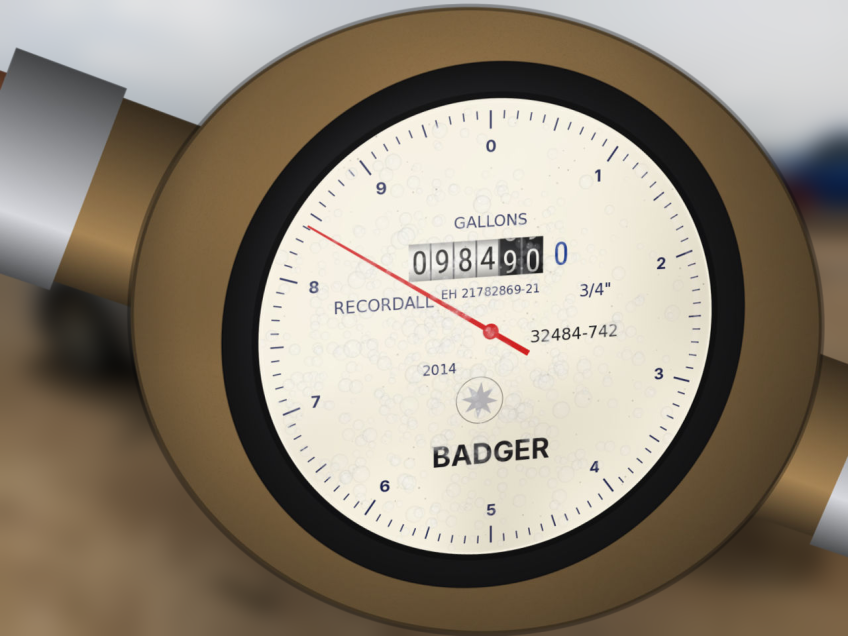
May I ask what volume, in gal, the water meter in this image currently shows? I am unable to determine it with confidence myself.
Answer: 984898.4 gal
